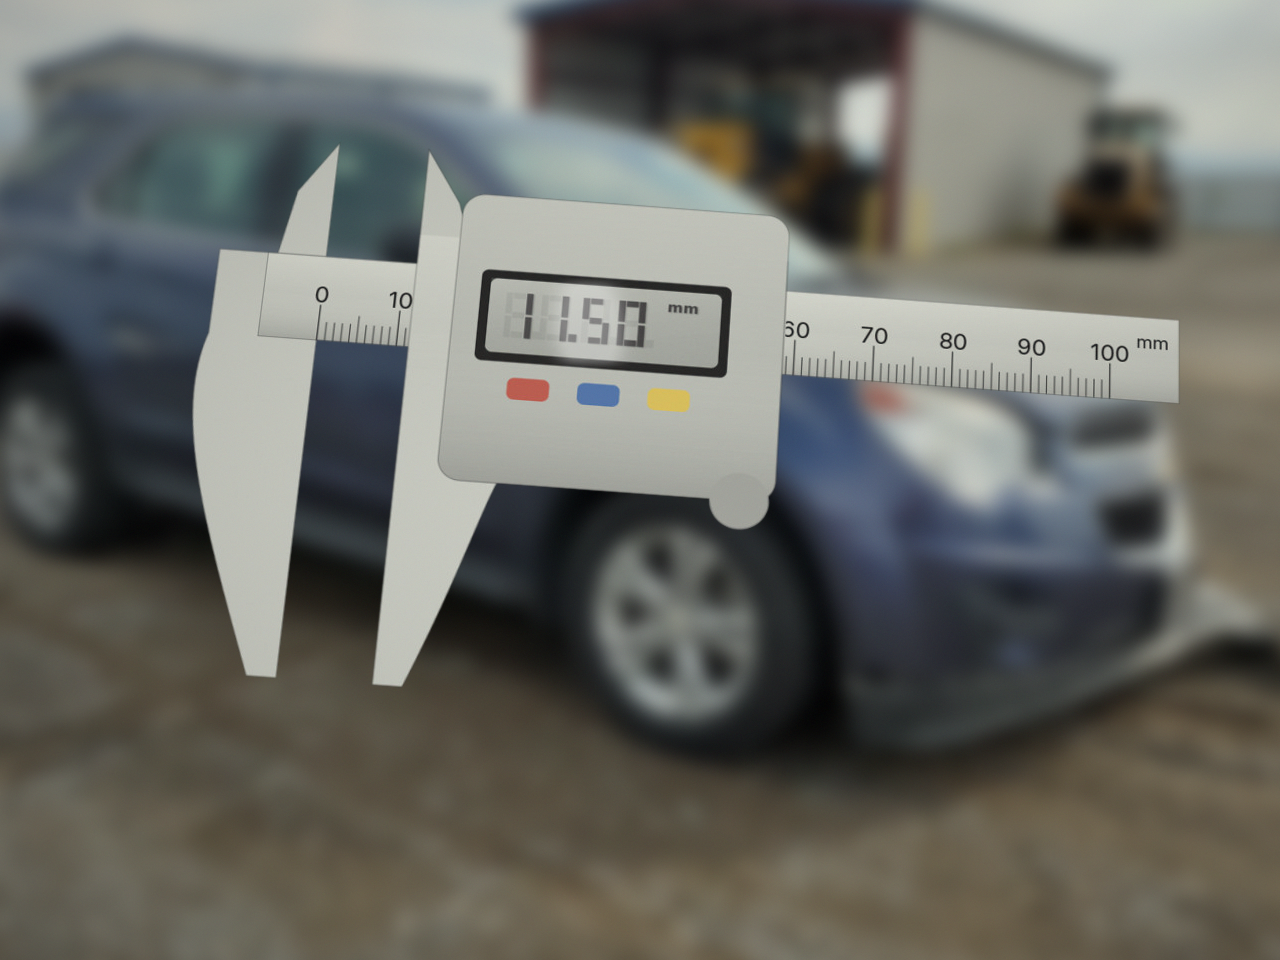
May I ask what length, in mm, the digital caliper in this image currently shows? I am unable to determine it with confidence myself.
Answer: 11.50 mm
